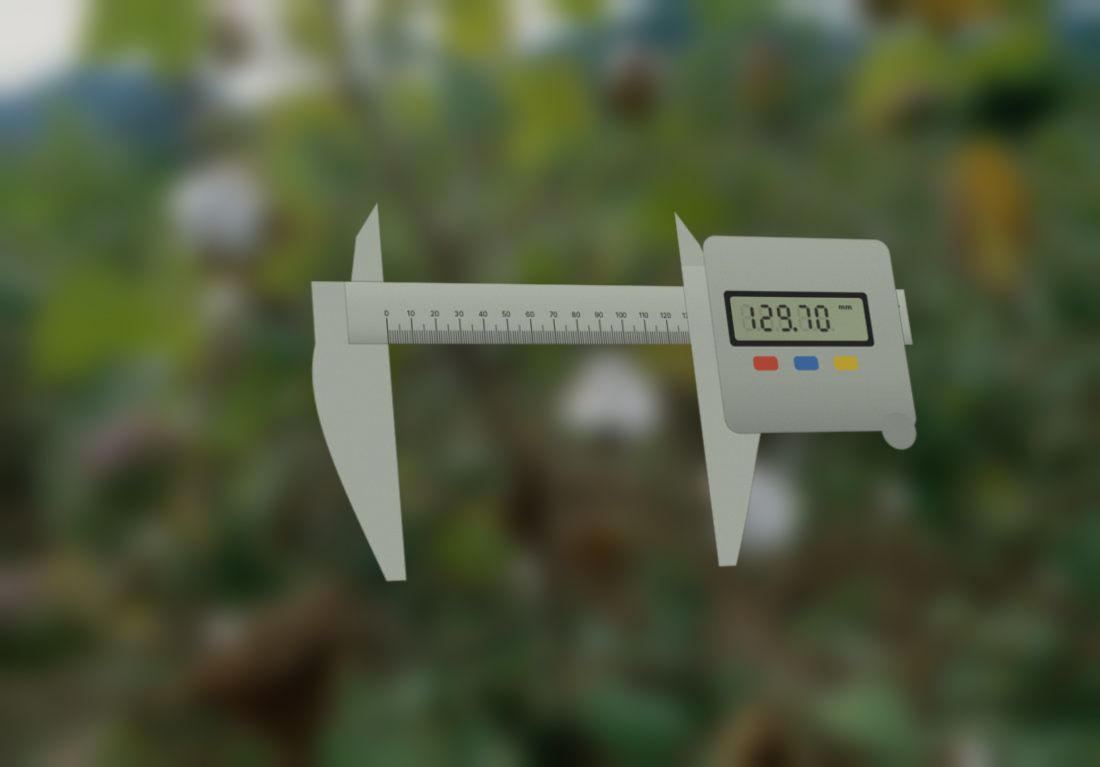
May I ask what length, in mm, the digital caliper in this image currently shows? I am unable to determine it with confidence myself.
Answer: 129.70 mm
